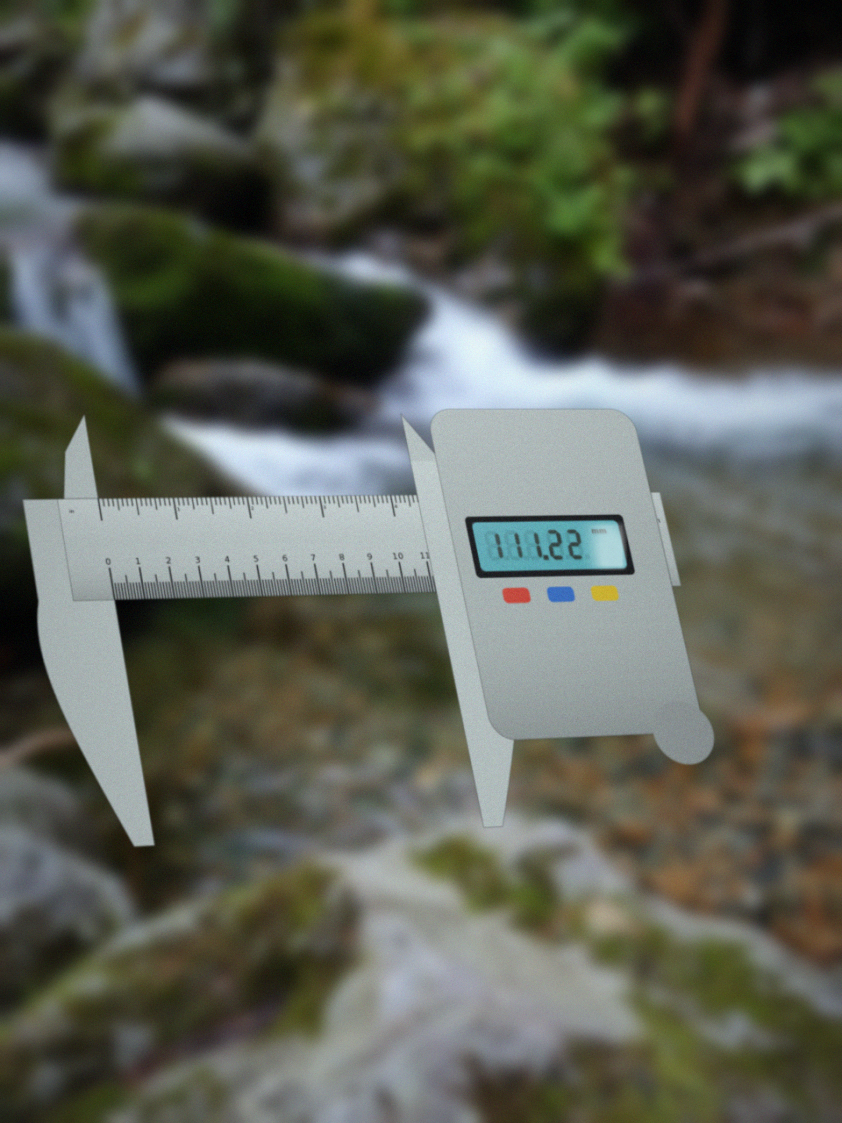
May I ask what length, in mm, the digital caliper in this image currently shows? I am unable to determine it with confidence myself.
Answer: 111.22 mm
